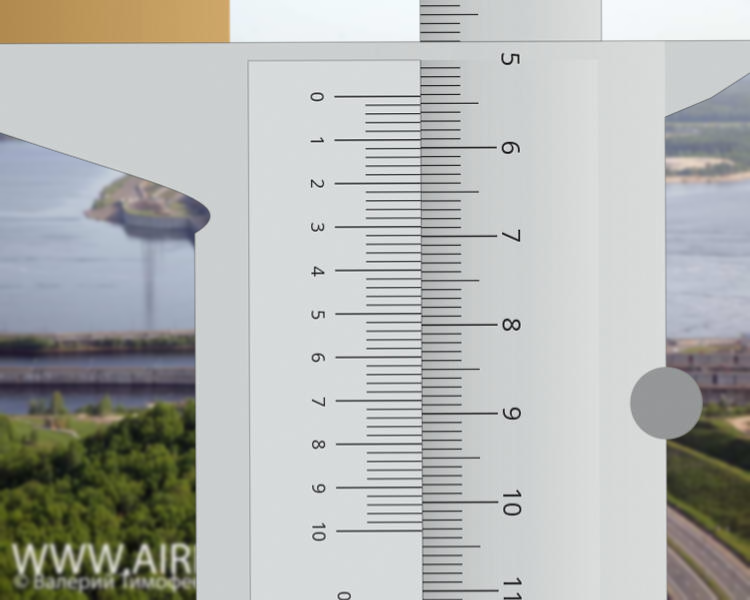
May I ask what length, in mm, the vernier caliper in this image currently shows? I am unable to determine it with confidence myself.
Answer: 54.2 mm
